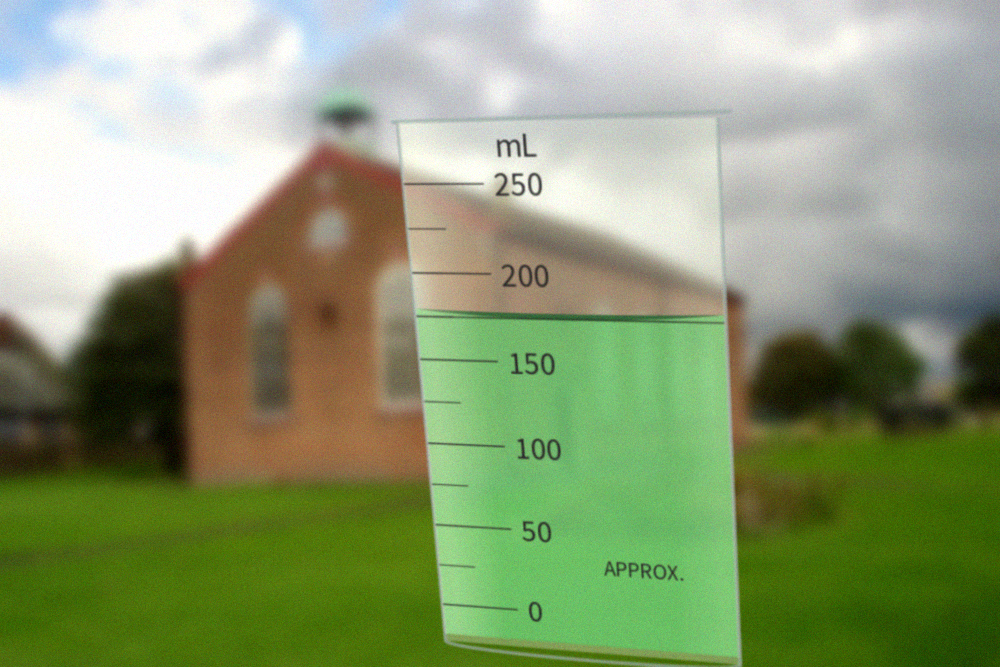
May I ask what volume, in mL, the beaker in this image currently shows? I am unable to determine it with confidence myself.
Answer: 175 mL
